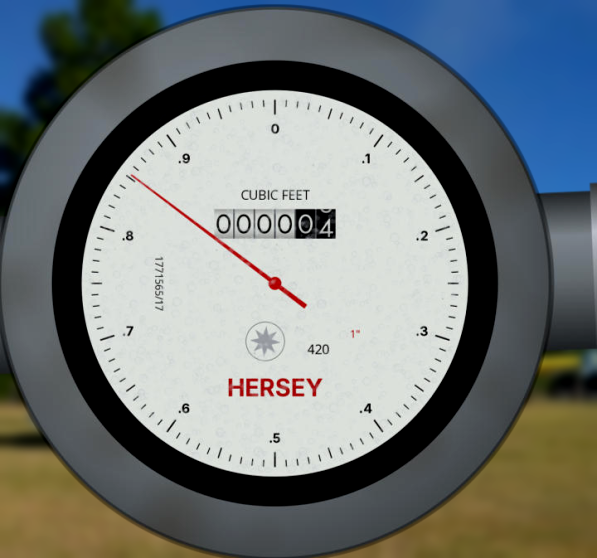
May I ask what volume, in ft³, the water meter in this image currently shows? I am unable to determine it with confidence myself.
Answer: 3.85 ft³
